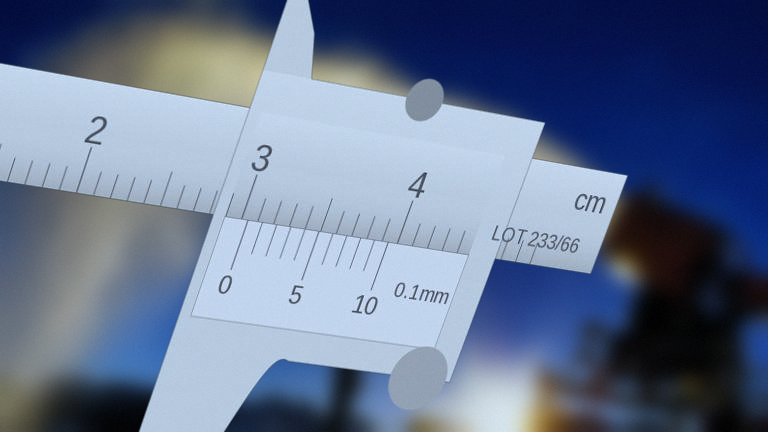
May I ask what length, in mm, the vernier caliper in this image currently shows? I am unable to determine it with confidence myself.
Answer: 30.4 mm
